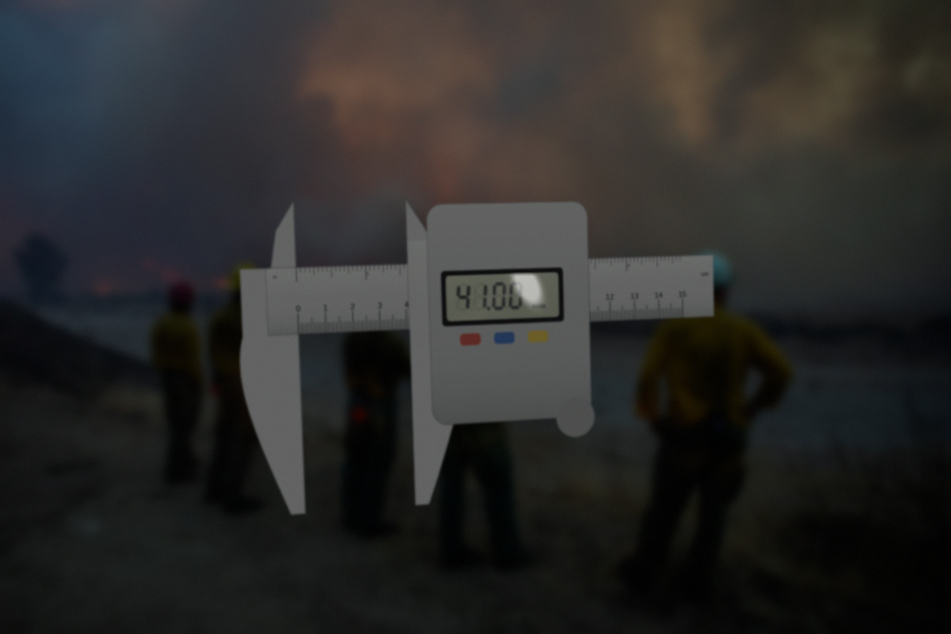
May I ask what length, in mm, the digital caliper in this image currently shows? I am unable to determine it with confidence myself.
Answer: 41.00 mm
